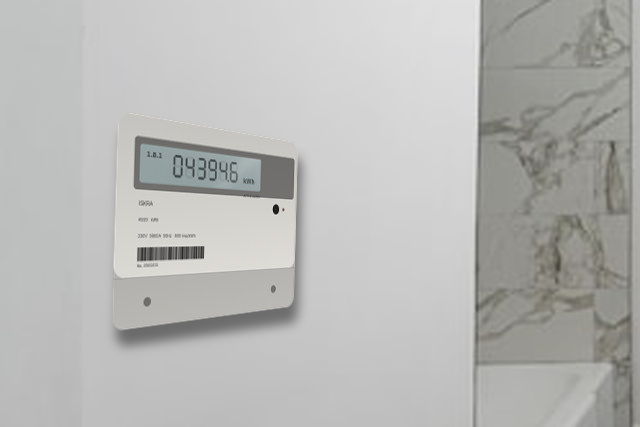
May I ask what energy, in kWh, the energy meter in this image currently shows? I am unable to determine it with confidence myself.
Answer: 4394.6 kWh
